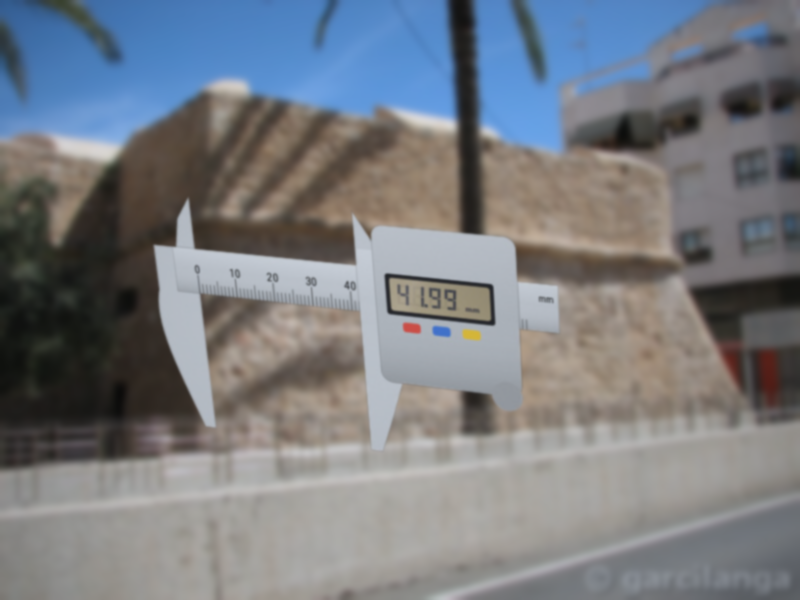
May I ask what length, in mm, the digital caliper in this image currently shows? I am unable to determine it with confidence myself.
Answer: 41.99 mm
